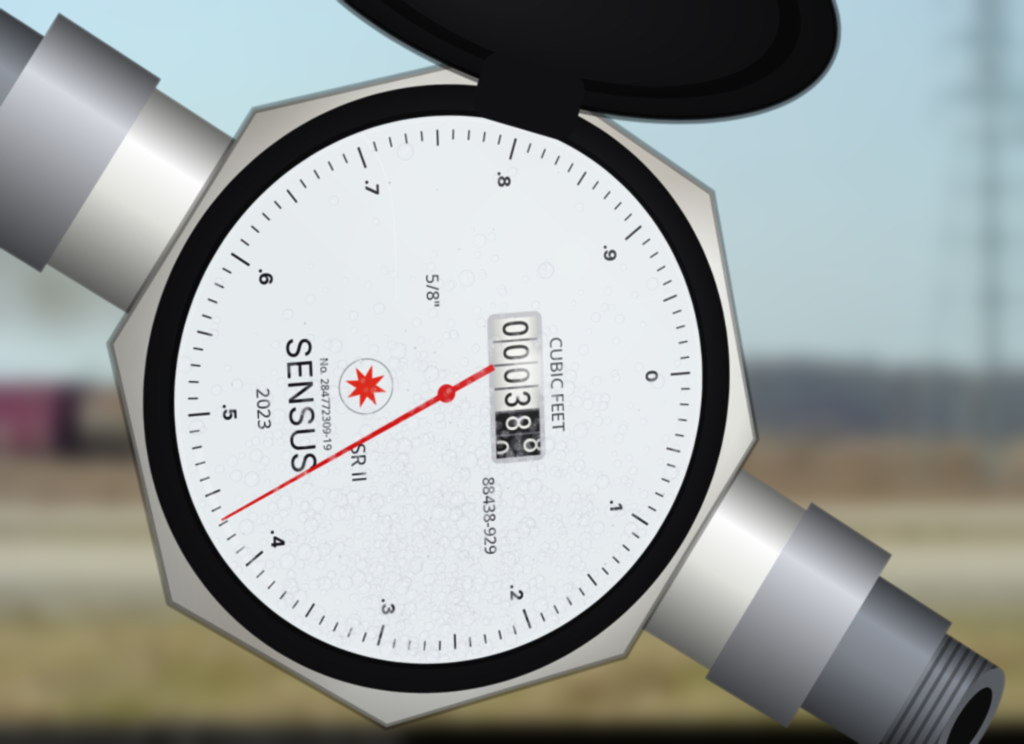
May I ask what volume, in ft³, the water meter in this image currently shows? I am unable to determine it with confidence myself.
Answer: 388.43 ft³
